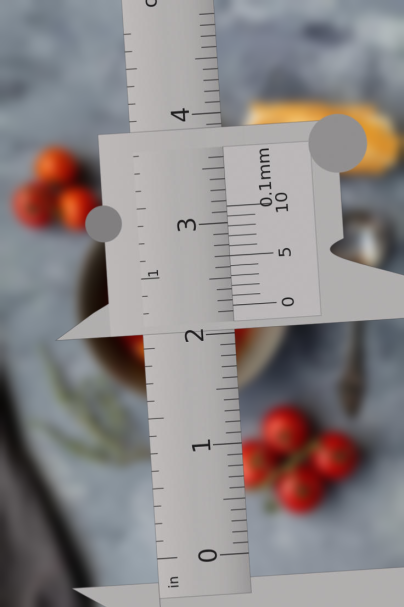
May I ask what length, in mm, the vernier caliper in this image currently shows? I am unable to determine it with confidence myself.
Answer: 22.5 mm
